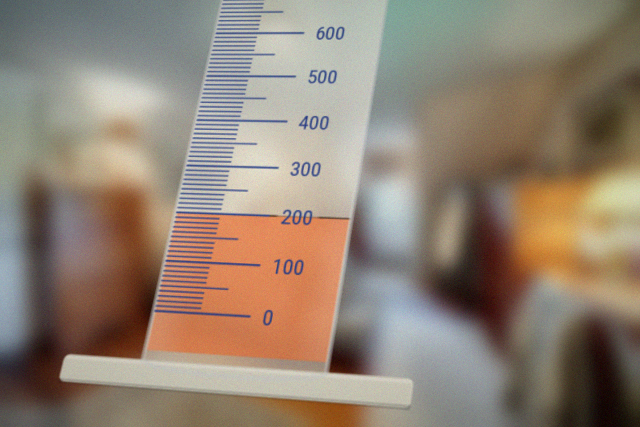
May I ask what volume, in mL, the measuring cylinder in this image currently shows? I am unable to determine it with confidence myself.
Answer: 200 mL
